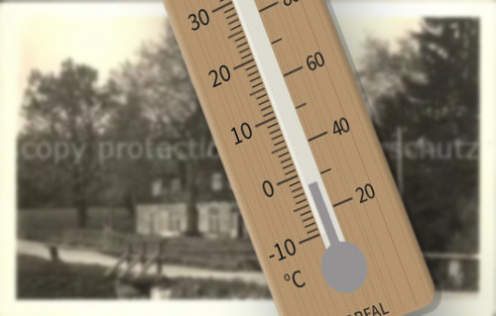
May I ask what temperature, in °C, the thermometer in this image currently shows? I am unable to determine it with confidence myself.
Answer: -2 °C
